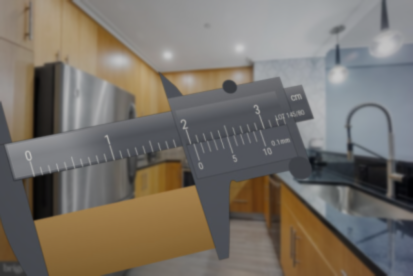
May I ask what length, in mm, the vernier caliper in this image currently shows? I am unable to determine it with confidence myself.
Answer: 20.4 mm
